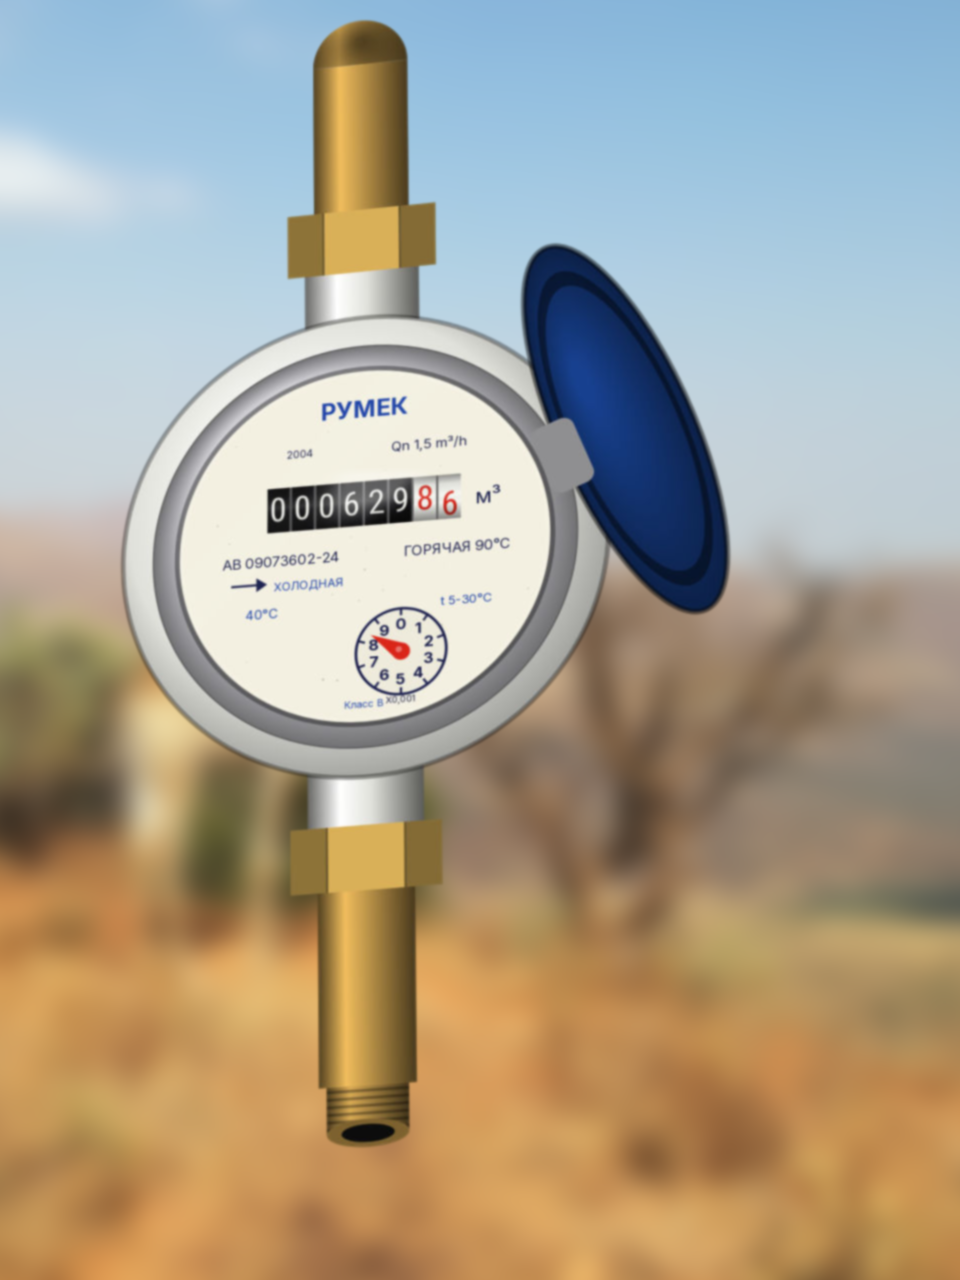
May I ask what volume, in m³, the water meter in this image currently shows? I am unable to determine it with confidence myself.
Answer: 629.858 m³
